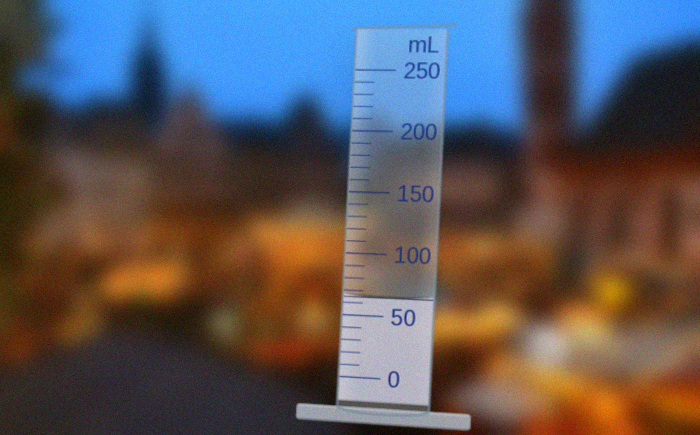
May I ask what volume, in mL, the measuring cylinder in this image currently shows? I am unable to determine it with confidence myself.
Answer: 65 mL
